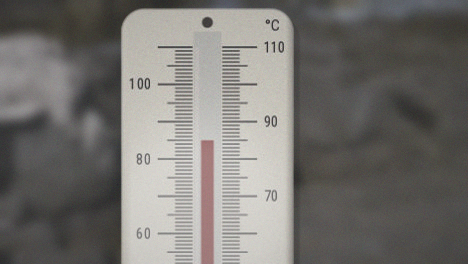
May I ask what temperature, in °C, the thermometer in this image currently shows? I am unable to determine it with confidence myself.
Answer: 85 °C
